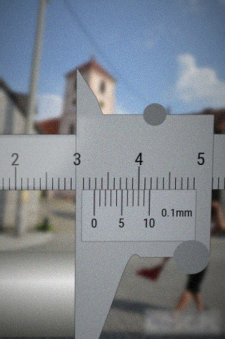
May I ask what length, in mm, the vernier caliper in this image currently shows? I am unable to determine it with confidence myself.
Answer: 32.8 mm
